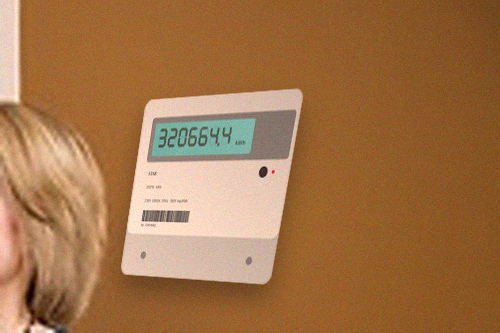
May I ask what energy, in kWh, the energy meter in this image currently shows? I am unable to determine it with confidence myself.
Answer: 320664.4 kWh
